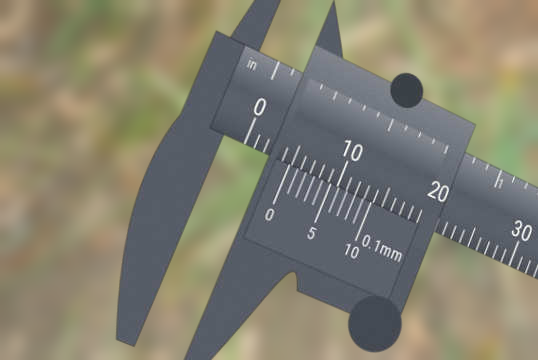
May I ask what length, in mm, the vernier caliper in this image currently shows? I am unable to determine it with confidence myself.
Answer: 4.8 mm
